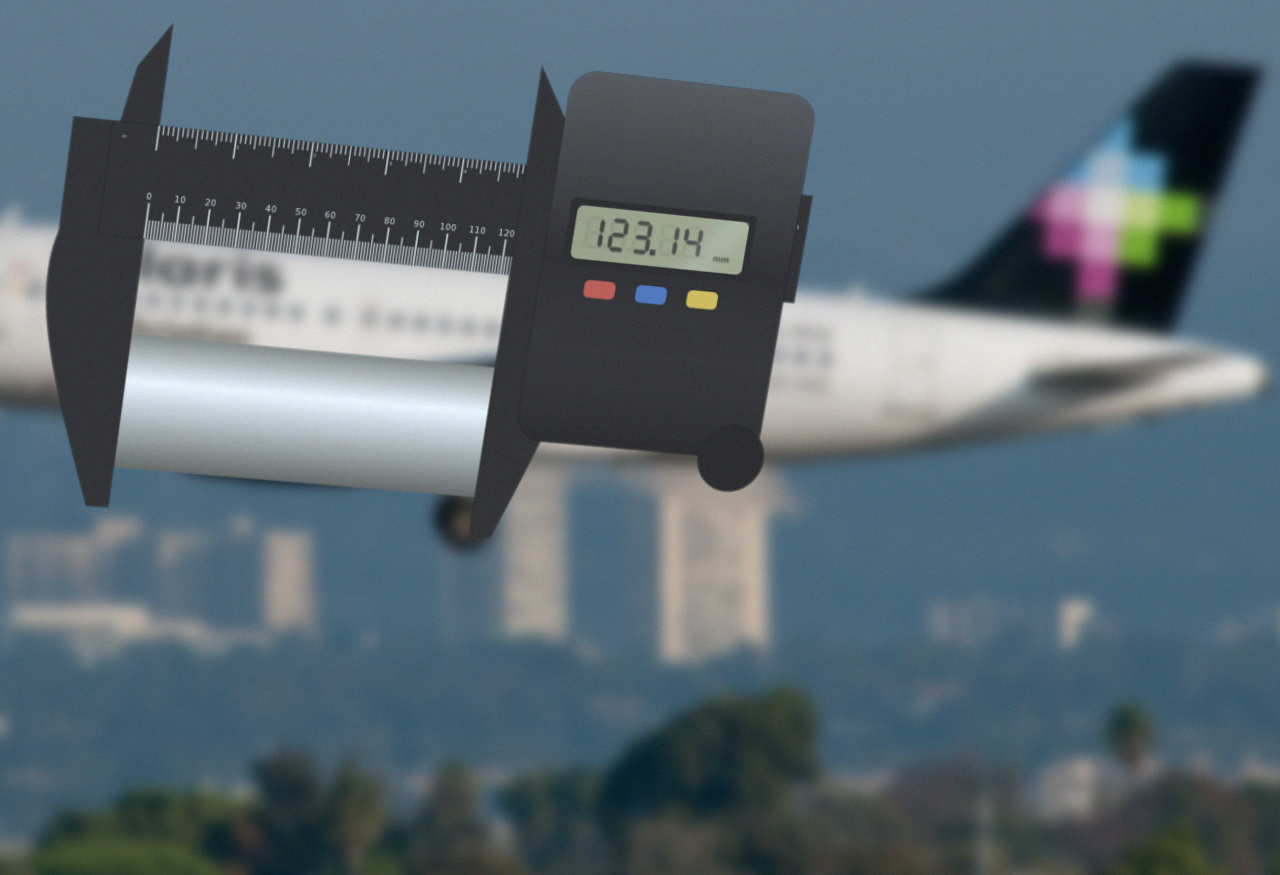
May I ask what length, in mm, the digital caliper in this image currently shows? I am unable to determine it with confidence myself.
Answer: 123.14 mm
